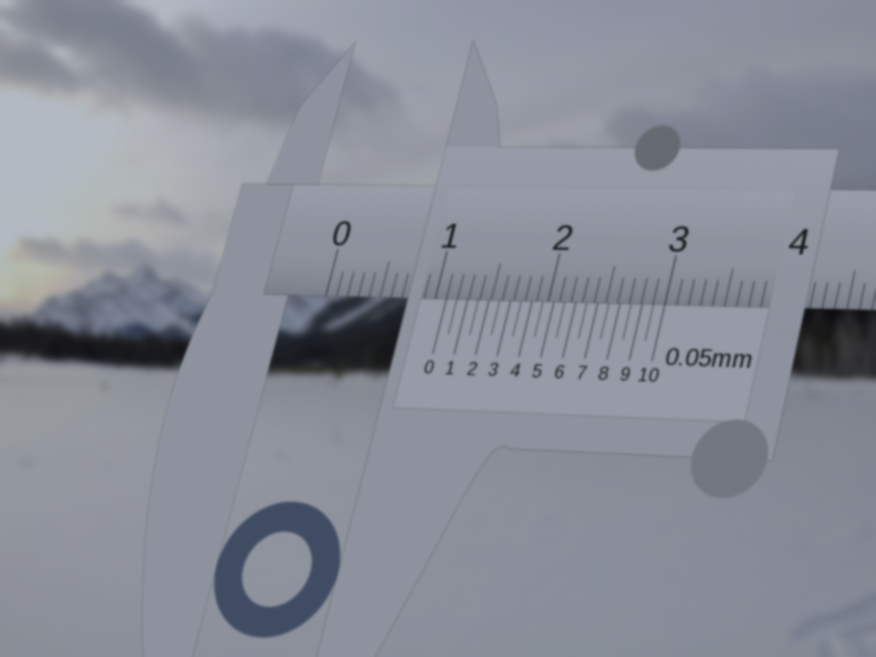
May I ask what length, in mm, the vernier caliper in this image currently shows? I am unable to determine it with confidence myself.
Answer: 11.0 mm
